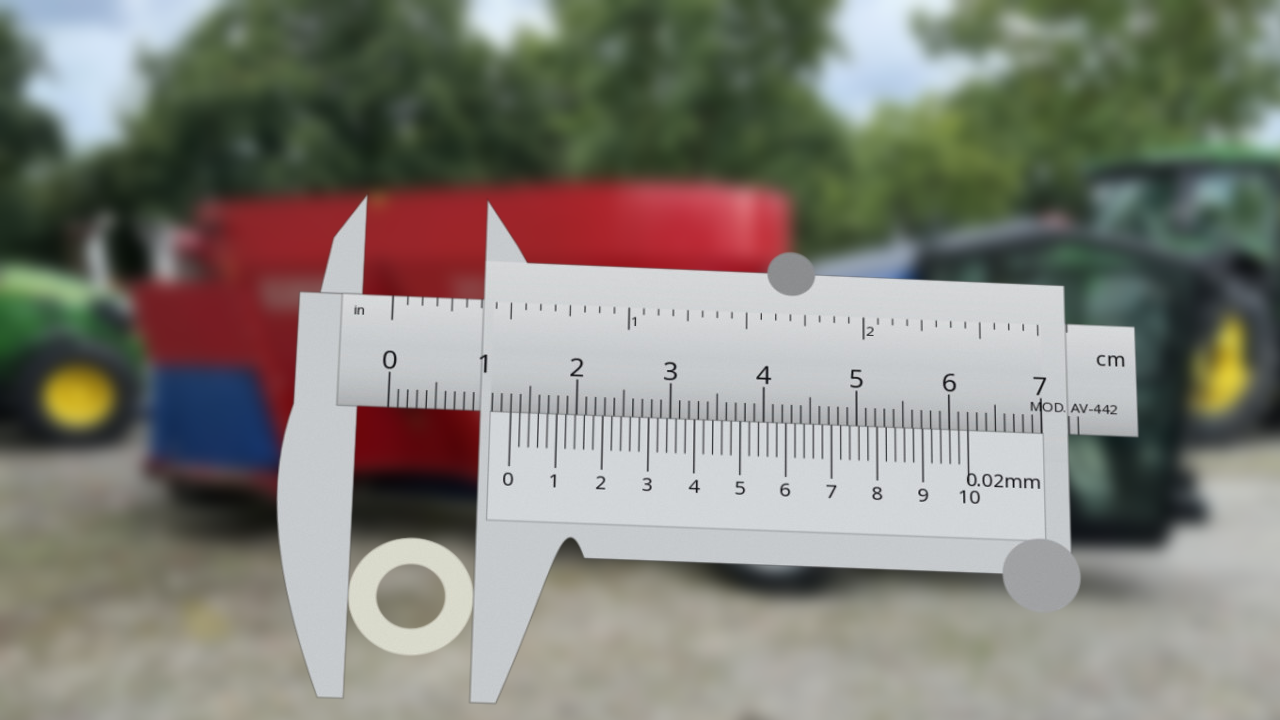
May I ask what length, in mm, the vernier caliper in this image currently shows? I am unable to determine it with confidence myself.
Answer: 13.0 mm
